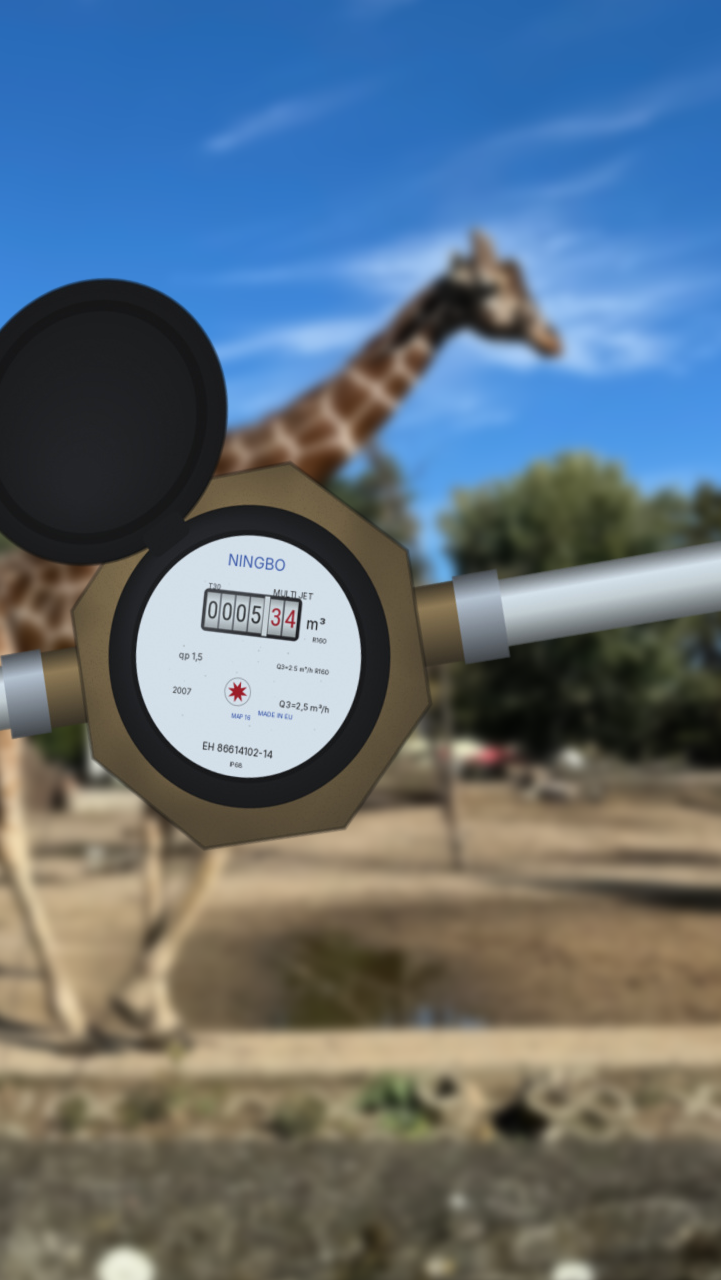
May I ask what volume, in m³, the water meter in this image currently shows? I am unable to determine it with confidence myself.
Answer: 5.34 m³
